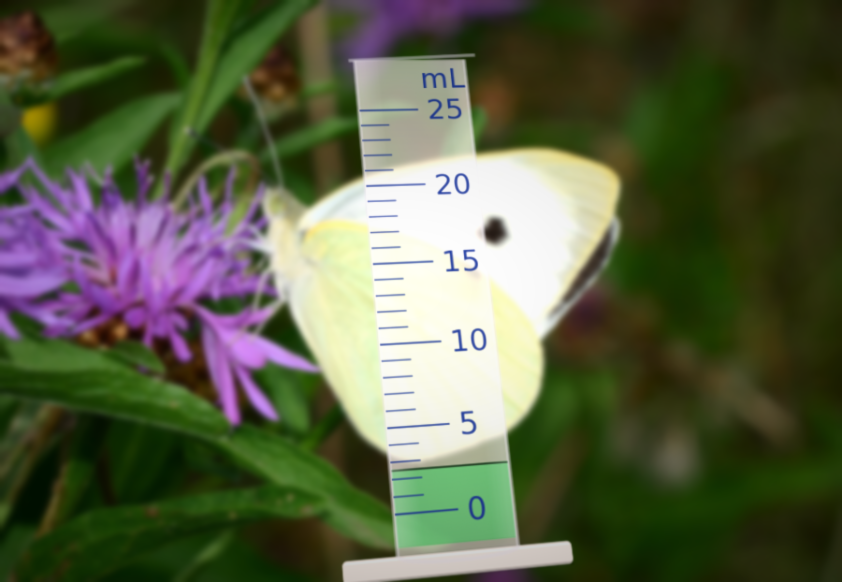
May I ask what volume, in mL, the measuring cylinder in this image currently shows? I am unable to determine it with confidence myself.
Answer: 2.5 mL
